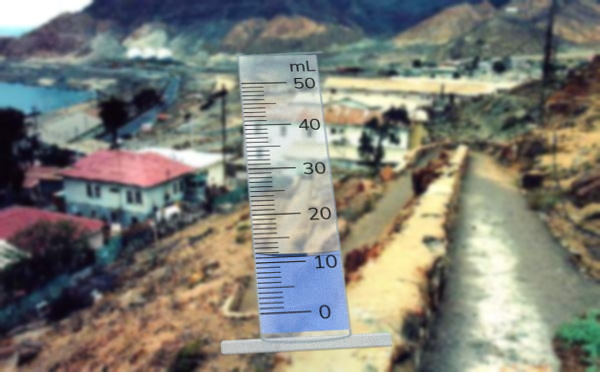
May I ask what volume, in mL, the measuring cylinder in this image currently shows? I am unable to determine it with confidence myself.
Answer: 11 mL
